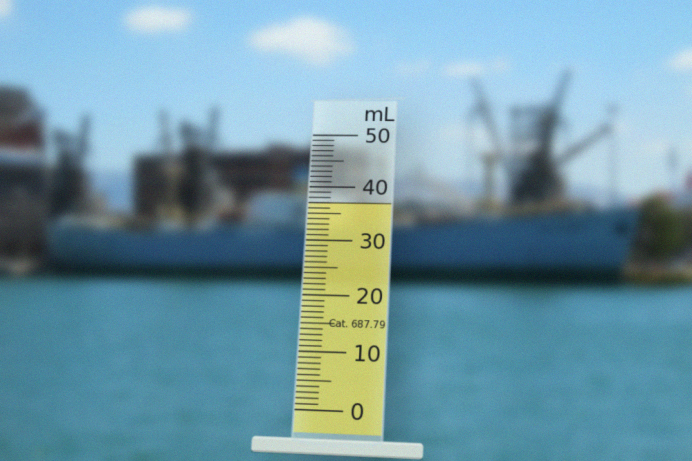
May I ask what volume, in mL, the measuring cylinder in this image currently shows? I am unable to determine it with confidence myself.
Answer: 37 mL
